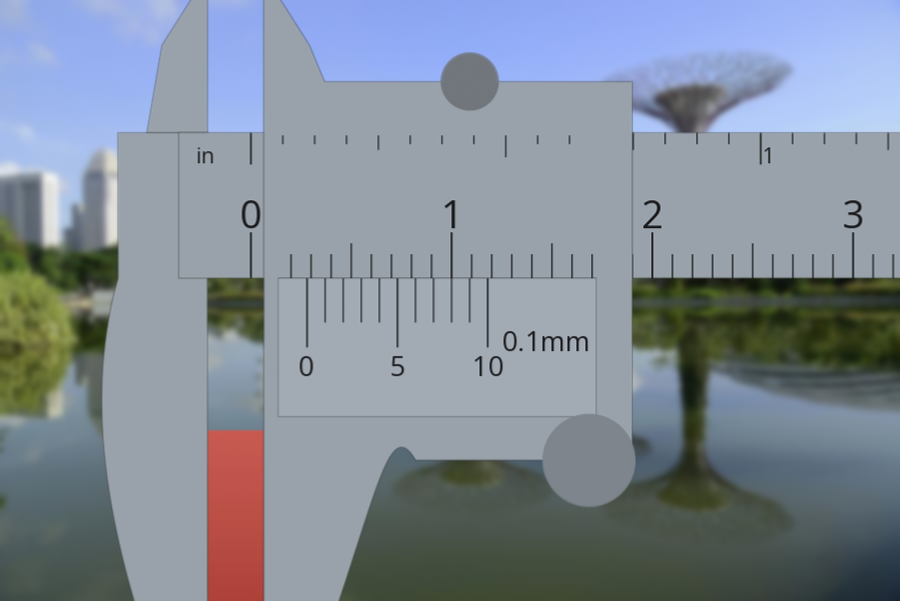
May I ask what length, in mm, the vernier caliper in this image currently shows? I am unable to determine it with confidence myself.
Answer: 2.8 mm
